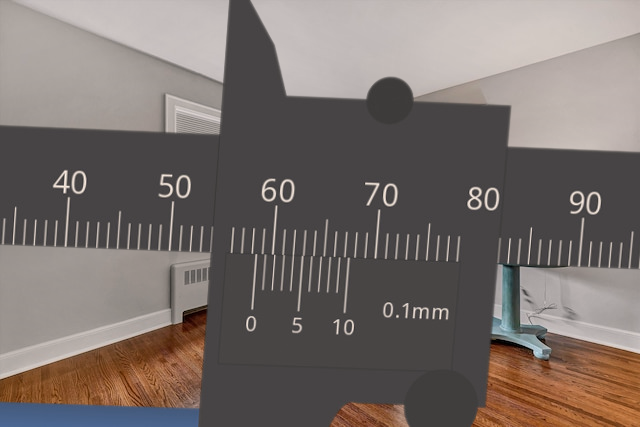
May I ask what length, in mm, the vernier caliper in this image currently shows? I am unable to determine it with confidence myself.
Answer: 58.4 mm
